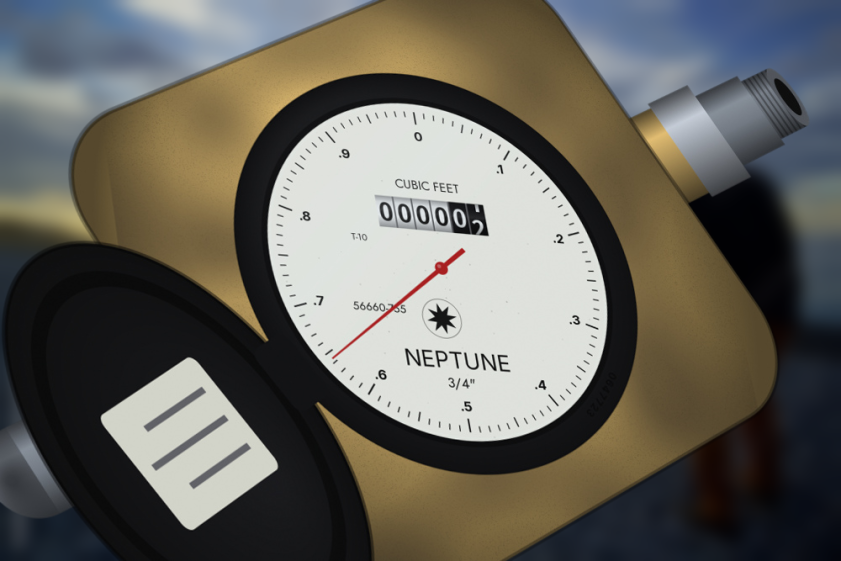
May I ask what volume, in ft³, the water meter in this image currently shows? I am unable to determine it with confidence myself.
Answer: 1.64 ft³
